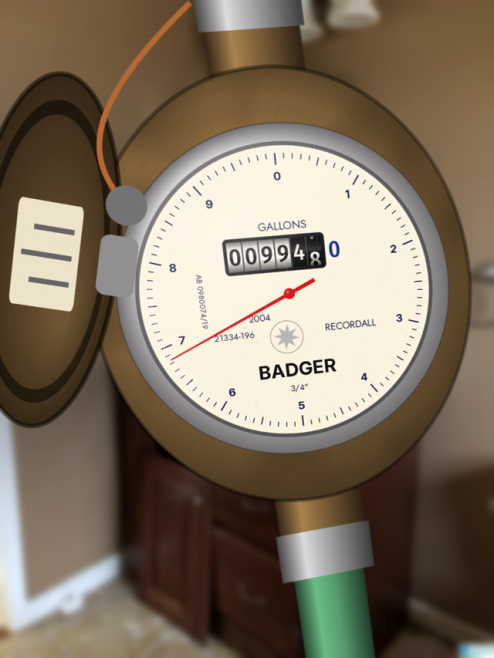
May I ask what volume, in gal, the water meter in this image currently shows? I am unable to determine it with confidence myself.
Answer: 99476.8 gal
